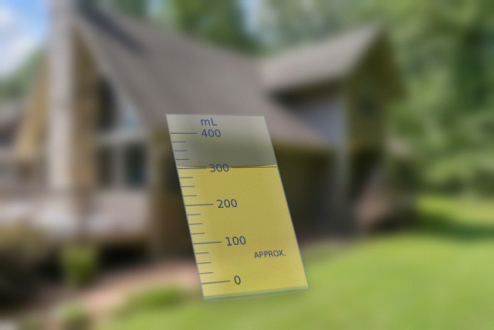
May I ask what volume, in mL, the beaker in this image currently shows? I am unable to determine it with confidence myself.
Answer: 300 mL
